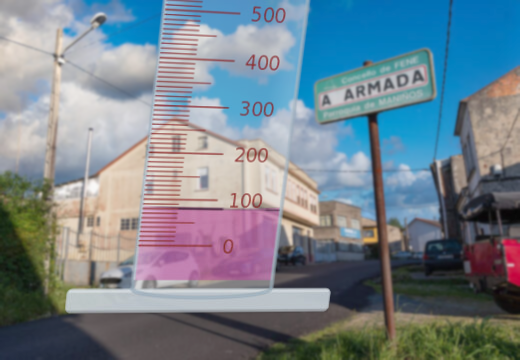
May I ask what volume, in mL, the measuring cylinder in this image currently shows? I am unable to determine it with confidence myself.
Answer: 80 mL
